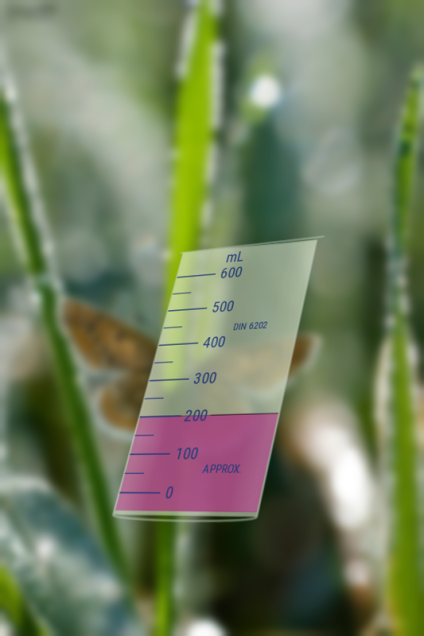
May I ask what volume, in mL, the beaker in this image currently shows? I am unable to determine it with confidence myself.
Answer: 200 mL
